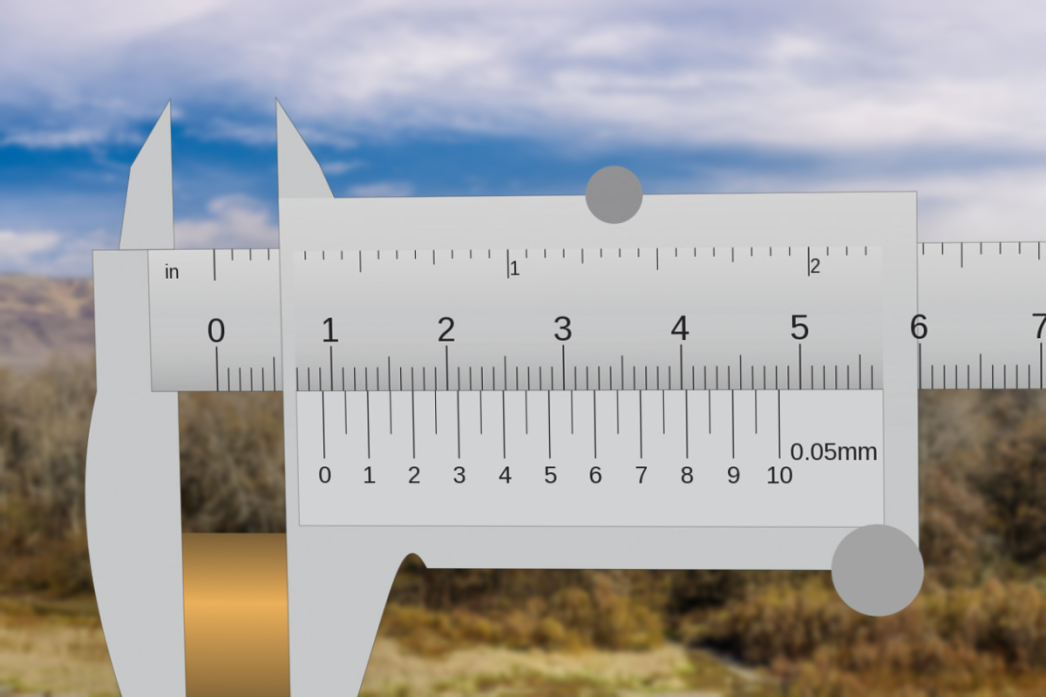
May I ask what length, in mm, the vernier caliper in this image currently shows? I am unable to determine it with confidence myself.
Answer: 9.2 mm
